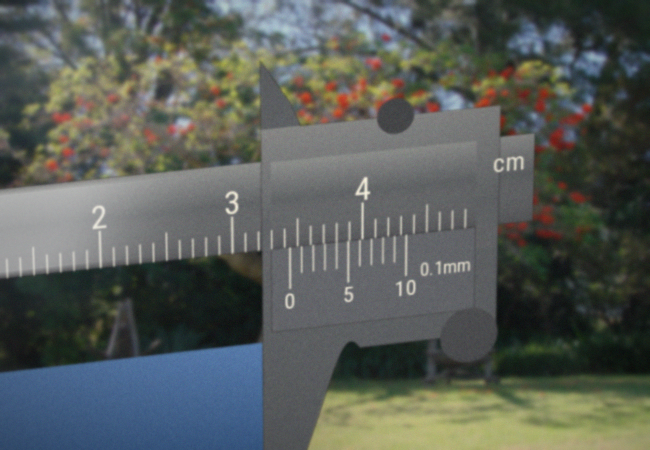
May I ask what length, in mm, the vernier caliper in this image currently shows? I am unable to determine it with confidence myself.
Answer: 34.4 mm
